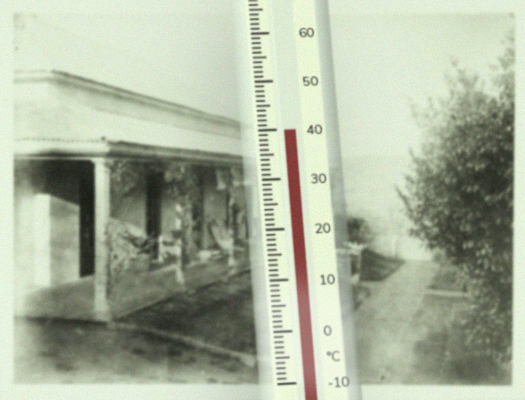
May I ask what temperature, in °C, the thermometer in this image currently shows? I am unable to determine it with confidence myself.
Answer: 40 °C
